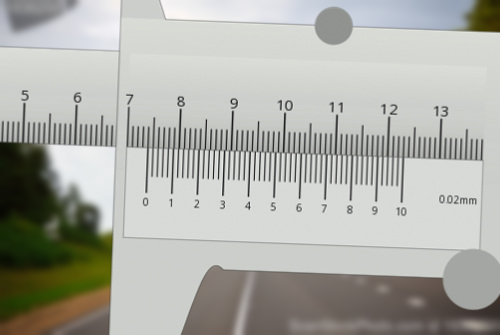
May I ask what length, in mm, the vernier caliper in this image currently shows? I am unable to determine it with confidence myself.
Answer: 74.0 mm
